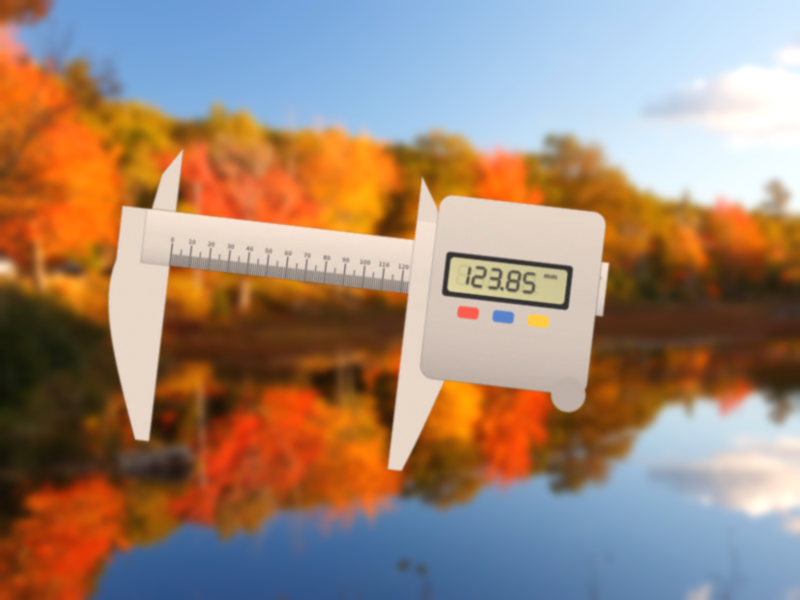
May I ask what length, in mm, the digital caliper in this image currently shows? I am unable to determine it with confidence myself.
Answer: 123.85 mm
